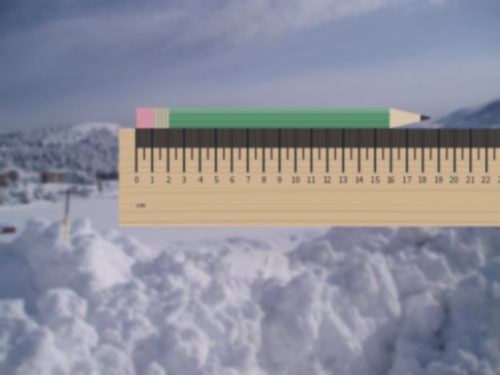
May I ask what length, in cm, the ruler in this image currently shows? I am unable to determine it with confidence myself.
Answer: 18.5 cm
